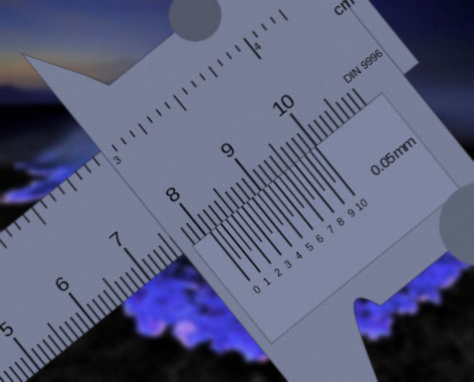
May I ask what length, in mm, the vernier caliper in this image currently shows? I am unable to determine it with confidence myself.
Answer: 80.8 mm
